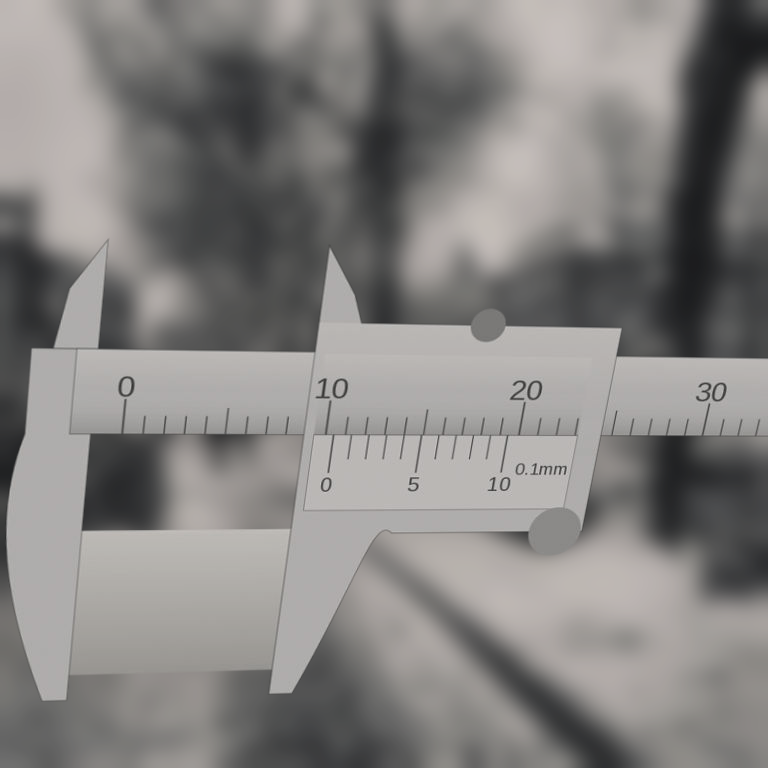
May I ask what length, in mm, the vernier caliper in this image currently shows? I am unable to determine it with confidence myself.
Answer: 10.4 mm
